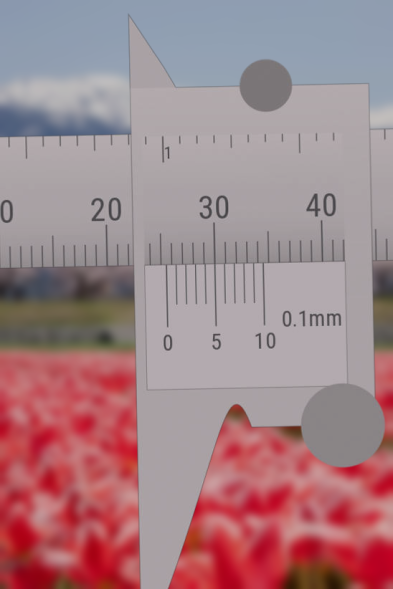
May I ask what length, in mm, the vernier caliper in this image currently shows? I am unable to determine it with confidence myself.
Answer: 25.5 mm
